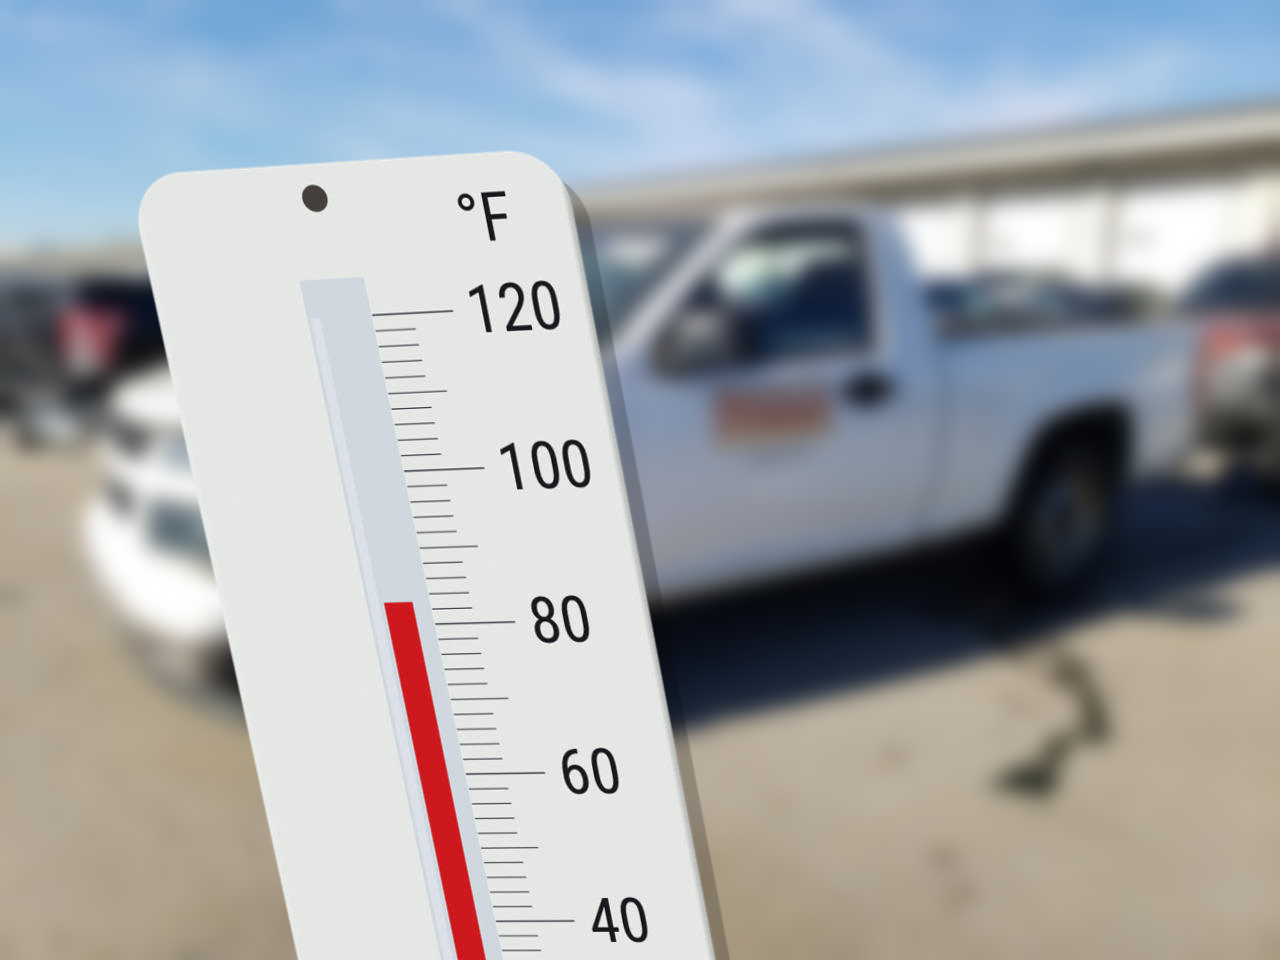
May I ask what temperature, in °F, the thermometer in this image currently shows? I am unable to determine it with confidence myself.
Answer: 83 °F
